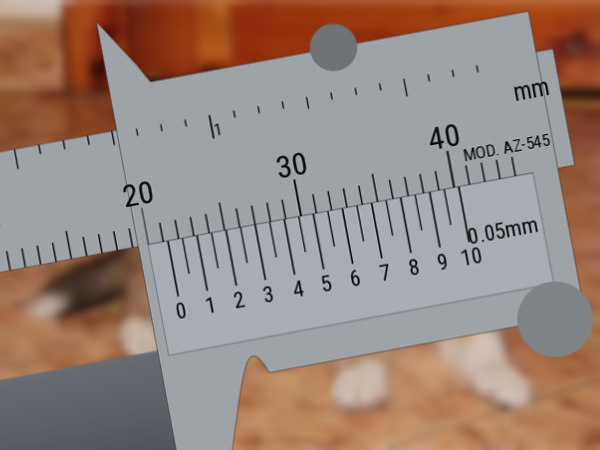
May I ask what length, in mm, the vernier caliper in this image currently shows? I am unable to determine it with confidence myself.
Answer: 21.3 mm
